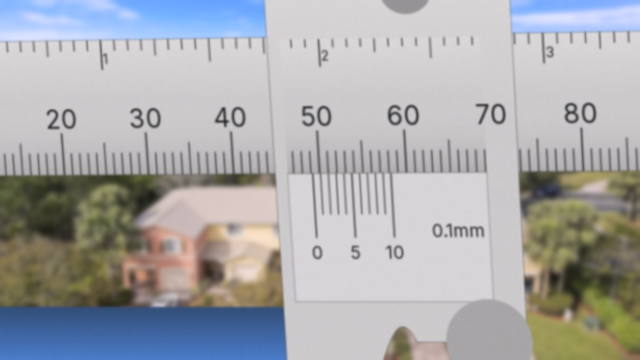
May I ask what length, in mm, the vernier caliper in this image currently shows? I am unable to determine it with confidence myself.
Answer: 49.2 mm
